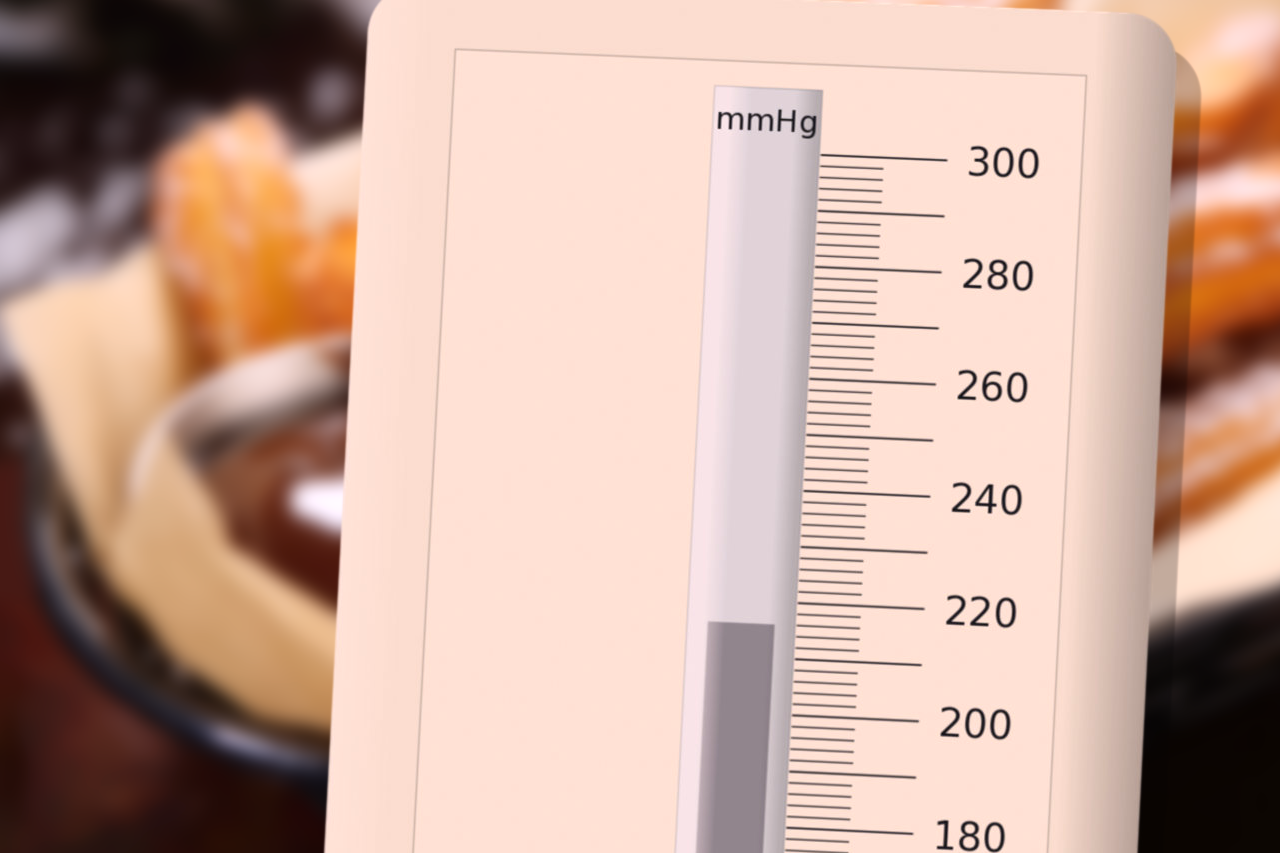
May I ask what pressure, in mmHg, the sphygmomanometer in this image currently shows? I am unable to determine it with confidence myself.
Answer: 216 mmHg
